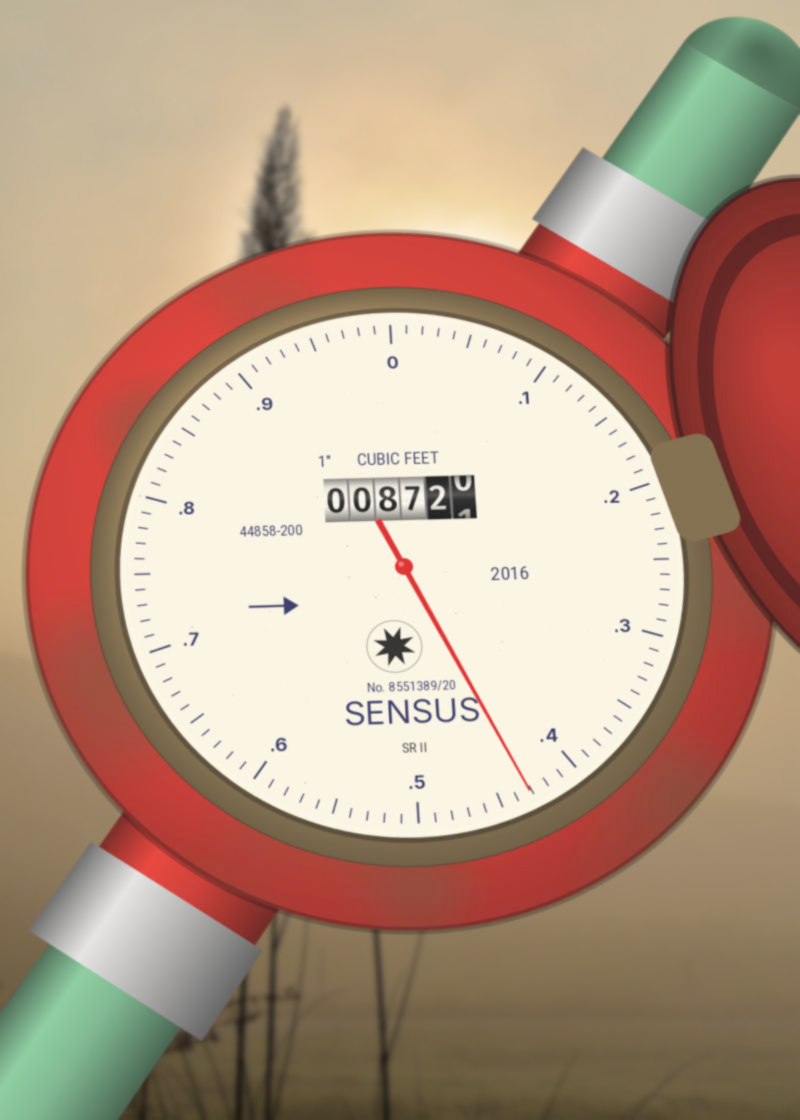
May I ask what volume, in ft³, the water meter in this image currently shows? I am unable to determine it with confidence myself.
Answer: 8720.43 ft³
